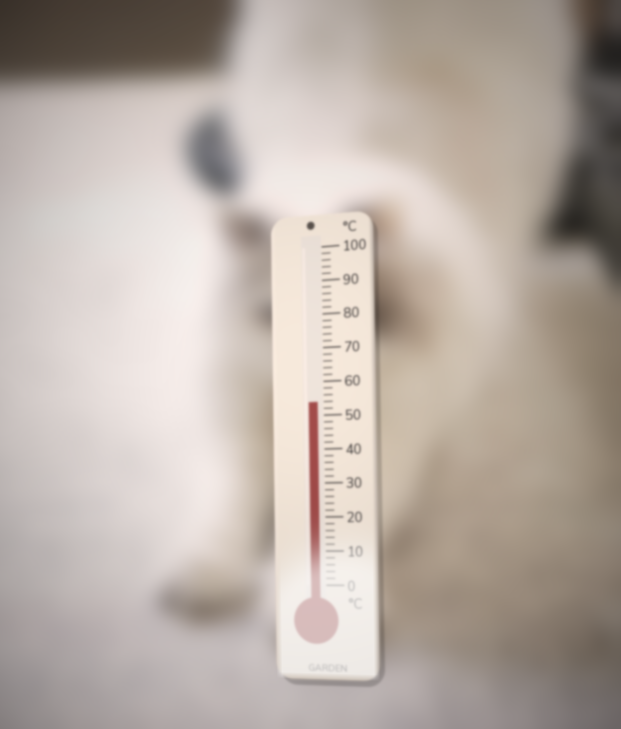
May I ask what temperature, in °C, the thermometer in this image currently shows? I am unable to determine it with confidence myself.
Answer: 54 °C
